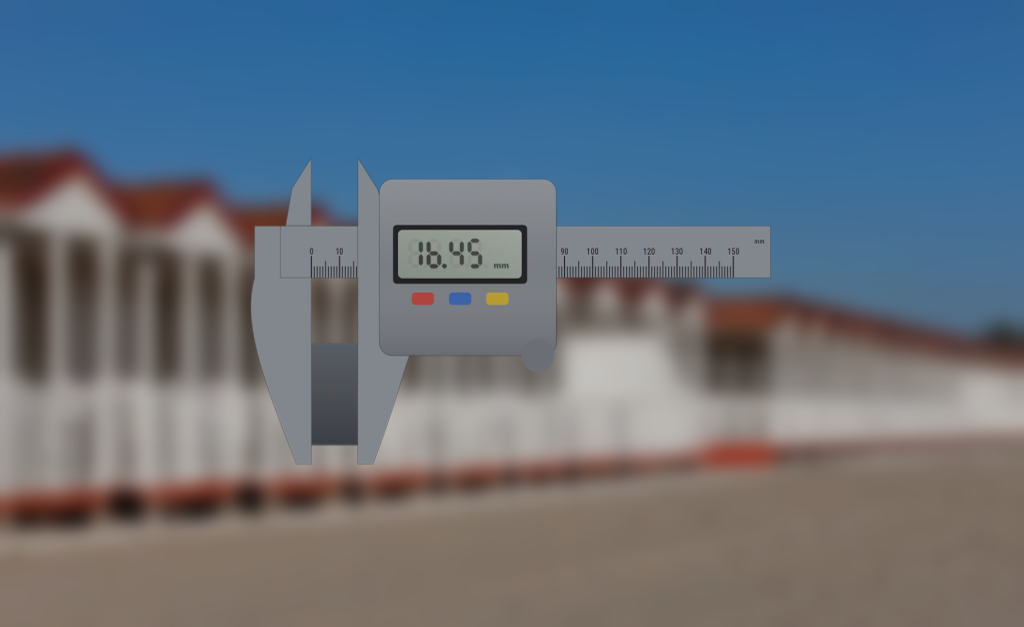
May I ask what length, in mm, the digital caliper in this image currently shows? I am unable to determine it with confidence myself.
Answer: 16.45 mm
